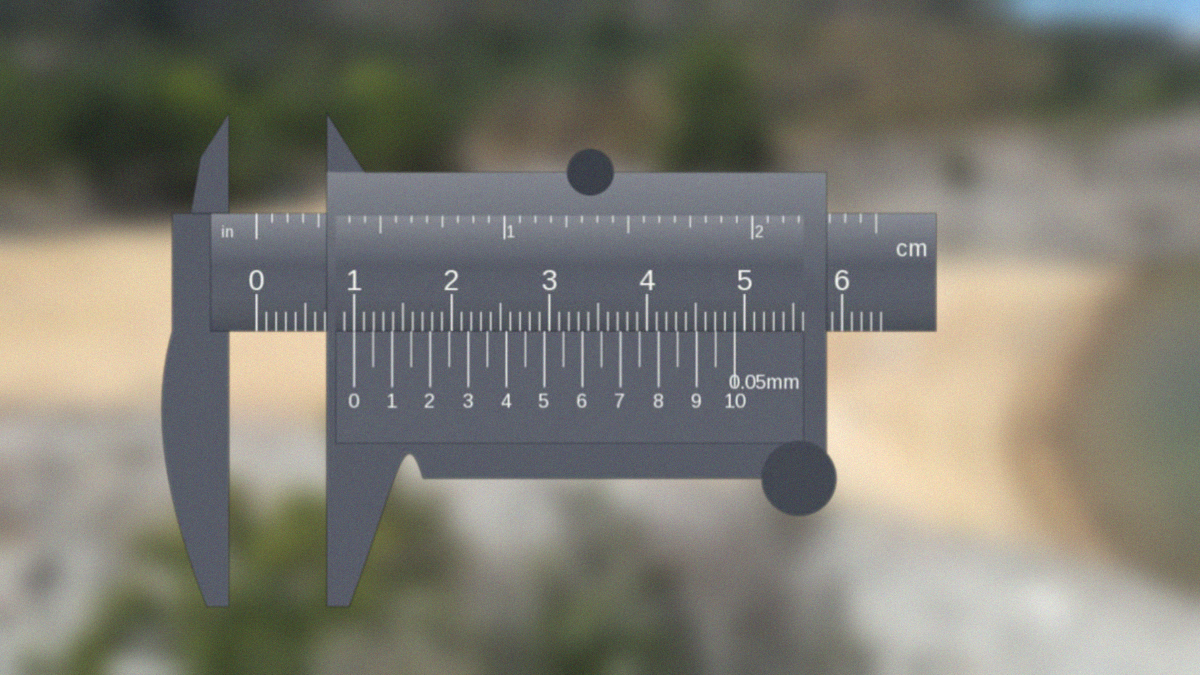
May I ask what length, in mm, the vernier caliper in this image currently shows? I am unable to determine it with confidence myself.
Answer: 10.0 mm
